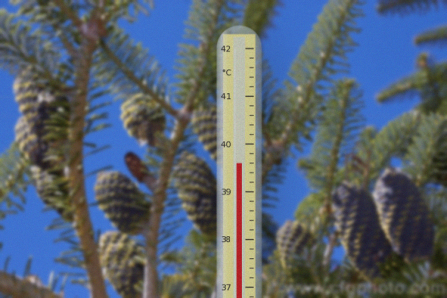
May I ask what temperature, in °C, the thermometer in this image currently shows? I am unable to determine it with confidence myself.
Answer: 39.6 °C
